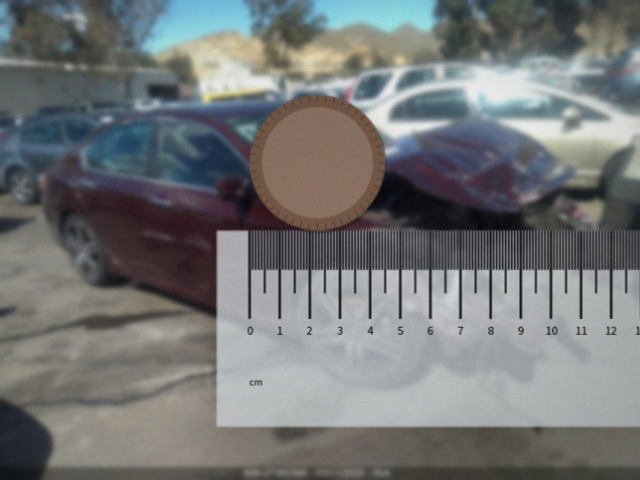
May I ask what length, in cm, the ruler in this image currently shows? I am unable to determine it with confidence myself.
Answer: 4.5 cm
